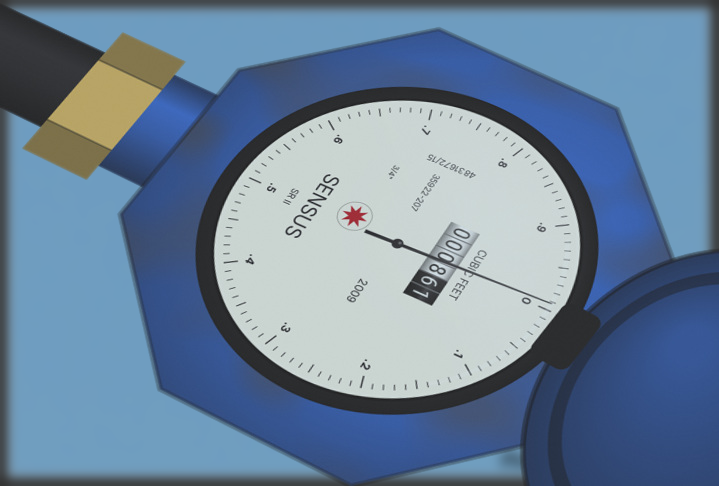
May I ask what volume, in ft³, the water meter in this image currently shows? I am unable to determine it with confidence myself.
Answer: 860.99 ft³
